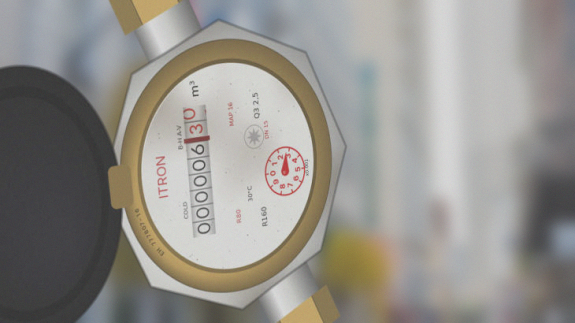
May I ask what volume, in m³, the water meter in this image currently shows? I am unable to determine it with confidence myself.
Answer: 6.302 m³
